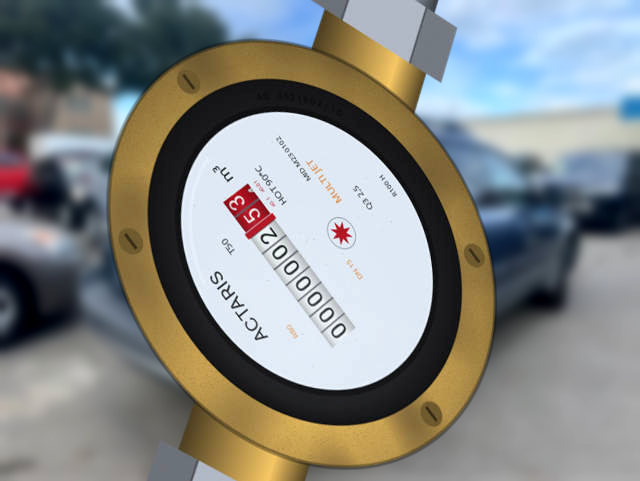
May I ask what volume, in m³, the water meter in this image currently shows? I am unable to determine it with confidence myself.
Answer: 2.53 m³
